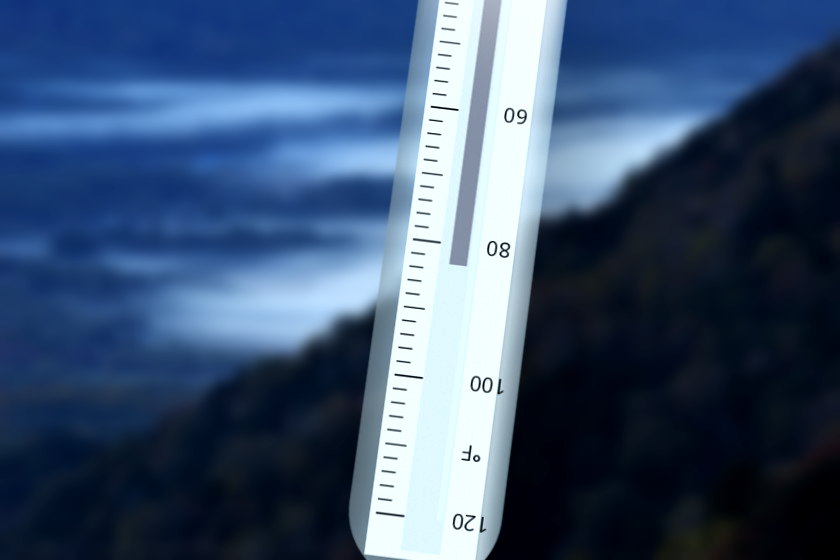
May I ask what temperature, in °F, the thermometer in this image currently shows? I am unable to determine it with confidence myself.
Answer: 83 °F
